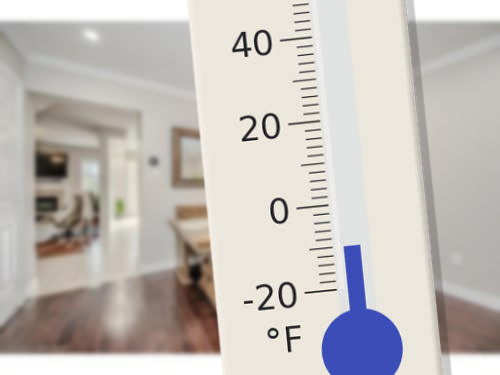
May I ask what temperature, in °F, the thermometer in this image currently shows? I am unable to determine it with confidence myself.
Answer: -10 °F
